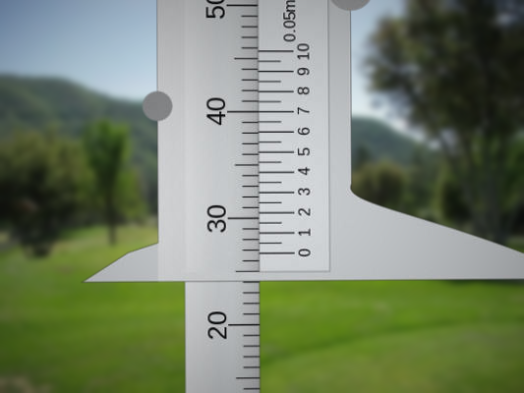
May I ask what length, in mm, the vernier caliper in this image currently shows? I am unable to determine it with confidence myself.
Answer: 26.7 mm
